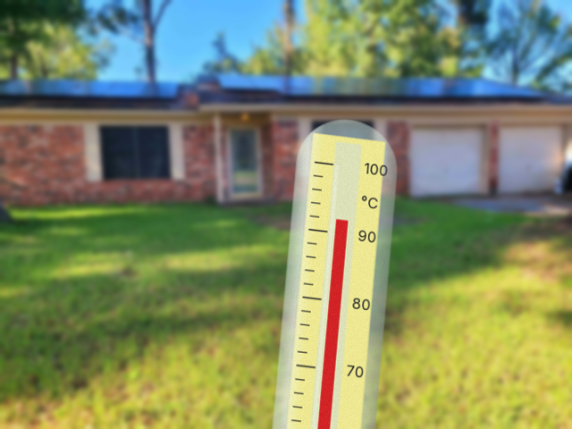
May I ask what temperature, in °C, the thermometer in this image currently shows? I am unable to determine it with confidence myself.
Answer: 92 °C
